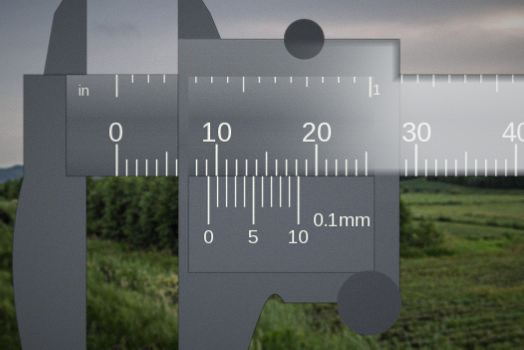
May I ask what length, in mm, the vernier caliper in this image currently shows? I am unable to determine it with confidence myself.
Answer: 9.2 mm
